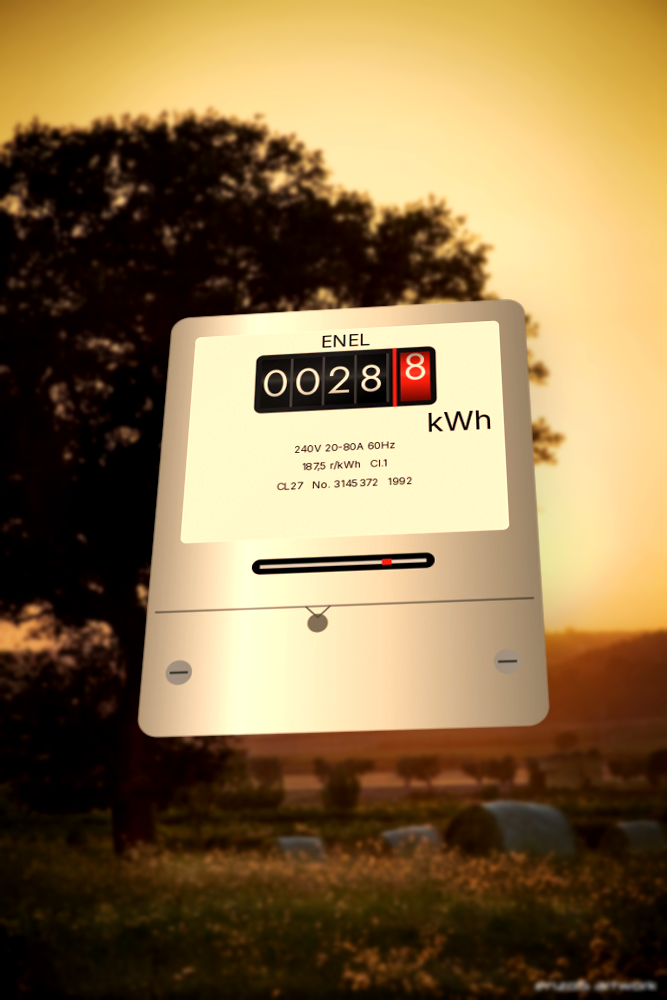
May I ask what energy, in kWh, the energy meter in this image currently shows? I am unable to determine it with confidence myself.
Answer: 28.8 kWh
